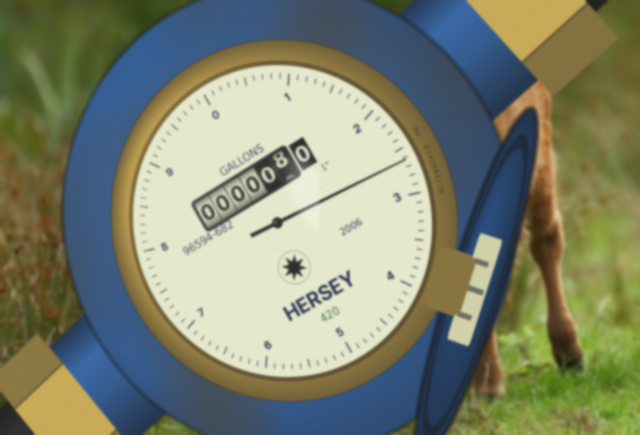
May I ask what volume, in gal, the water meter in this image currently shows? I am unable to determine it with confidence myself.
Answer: 82.6 gal
